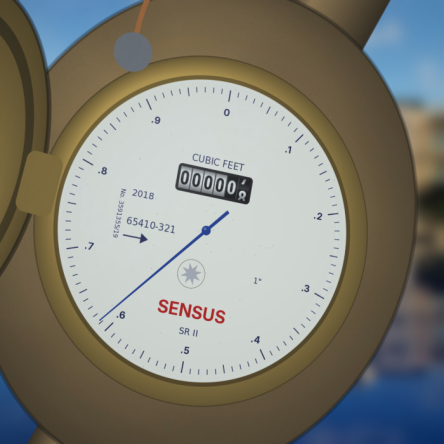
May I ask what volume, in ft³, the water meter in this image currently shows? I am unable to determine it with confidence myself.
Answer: 7.61 ft³
